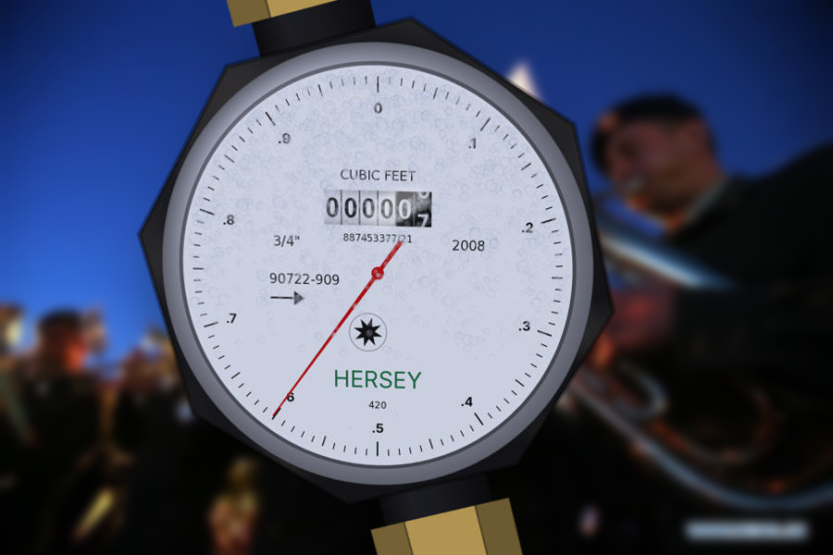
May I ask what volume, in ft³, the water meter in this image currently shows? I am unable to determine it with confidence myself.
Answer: 6.60 ft³
